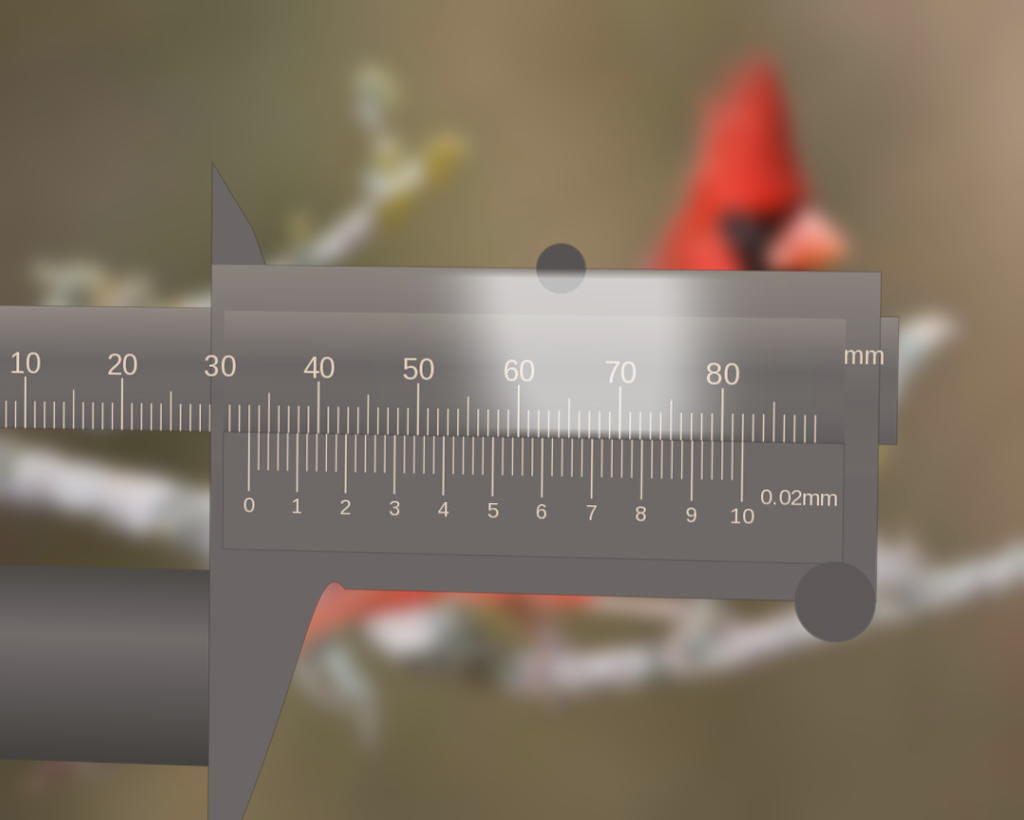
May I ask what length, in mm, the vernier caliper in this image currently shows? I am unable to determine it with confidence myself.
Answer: 33.0 mm
